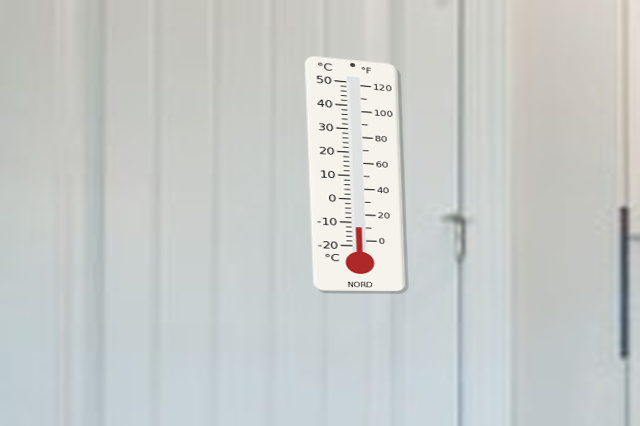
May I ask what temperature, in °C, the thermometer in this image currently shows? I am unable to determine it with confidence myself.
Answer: -12 °C
